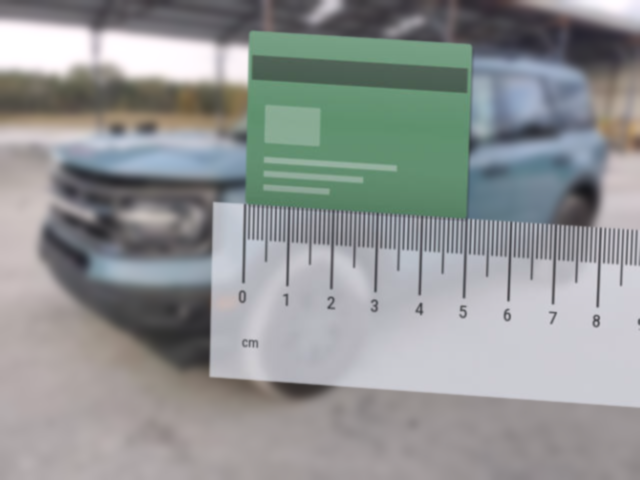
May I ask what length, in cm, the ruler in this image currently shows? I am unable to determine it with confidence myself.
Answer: 5 cm
